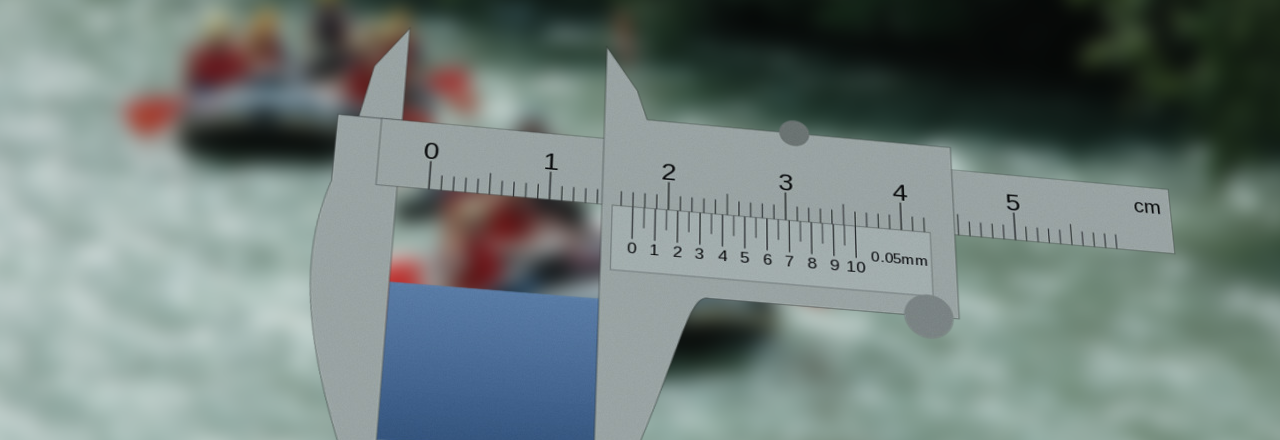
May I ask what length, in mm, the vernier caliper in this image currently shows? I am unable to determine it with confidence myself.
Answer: 17.0 mm
